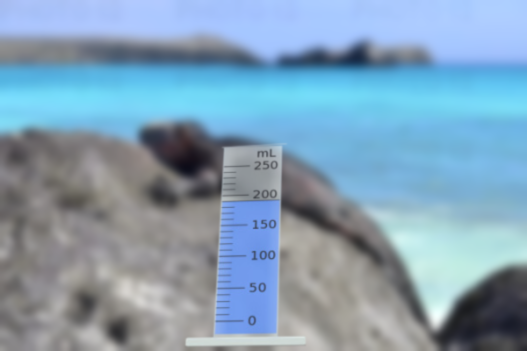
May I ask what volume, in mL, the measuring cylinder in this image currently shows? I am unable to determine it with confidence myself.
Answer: 190 mL
